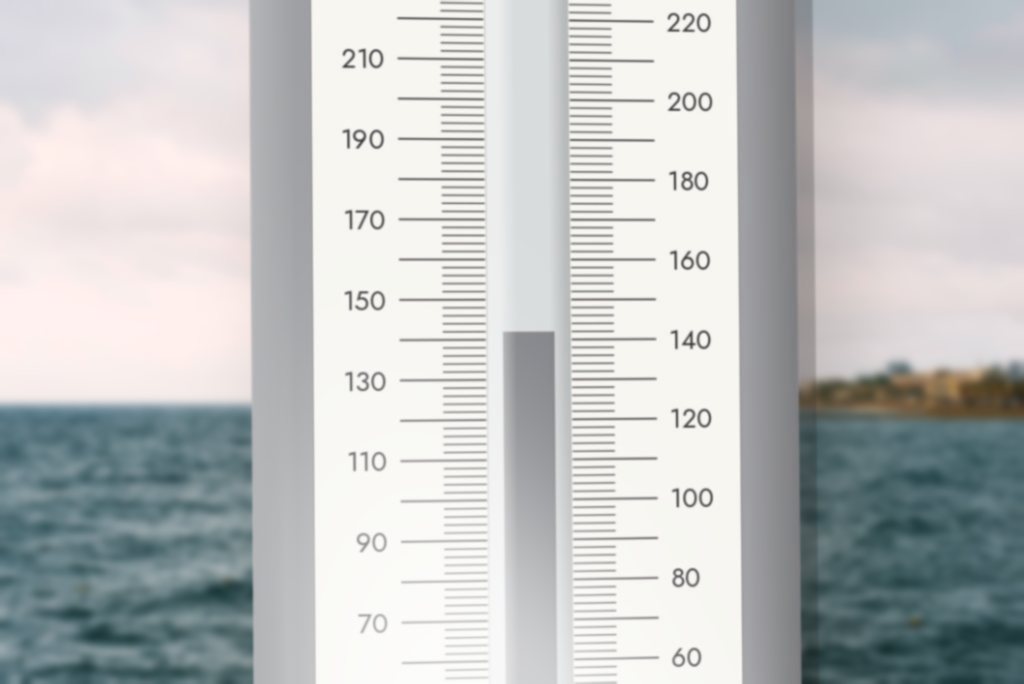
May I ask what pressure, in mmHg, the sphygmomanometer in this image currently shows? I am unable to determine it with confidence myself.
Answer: 142 mmHg
